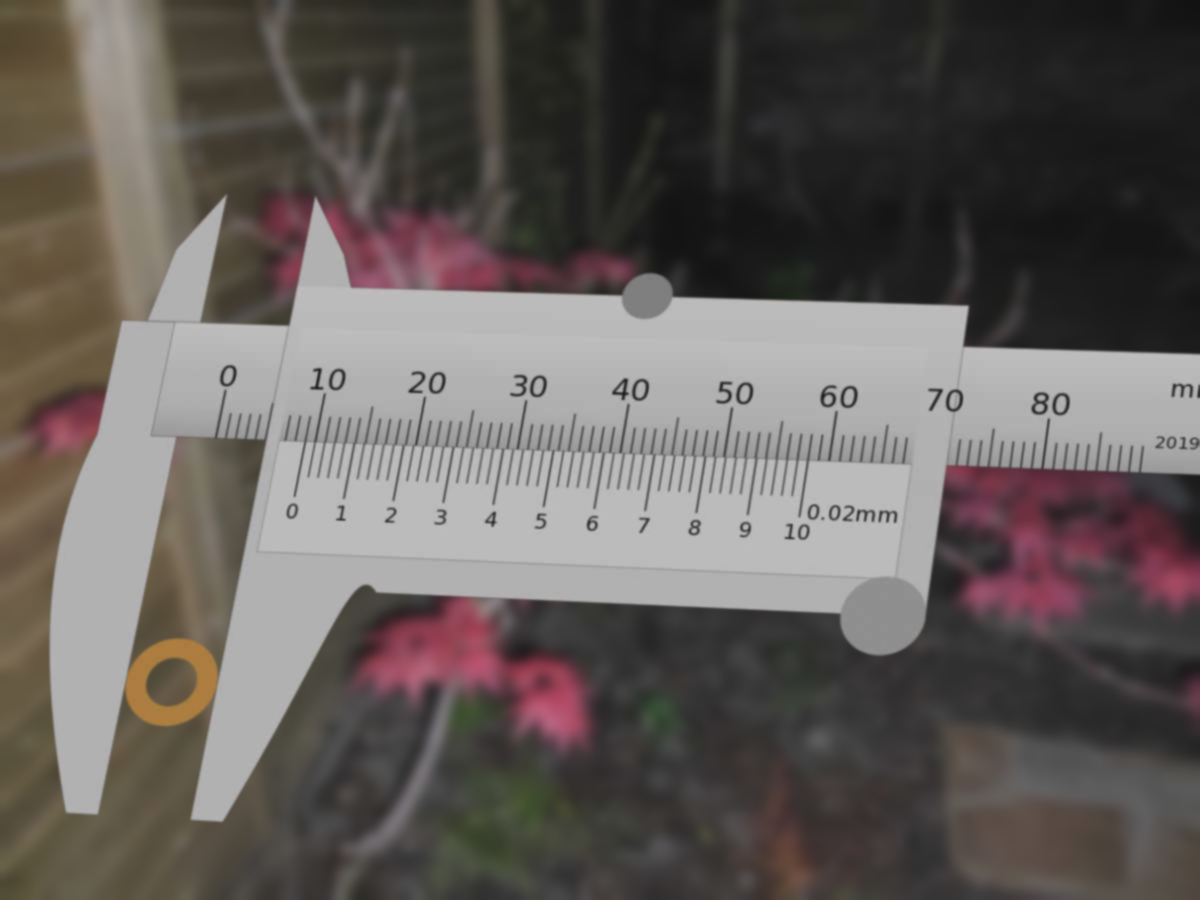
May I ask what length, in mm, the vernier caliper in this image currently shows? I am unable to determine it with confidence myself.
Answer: 9.0 mm
